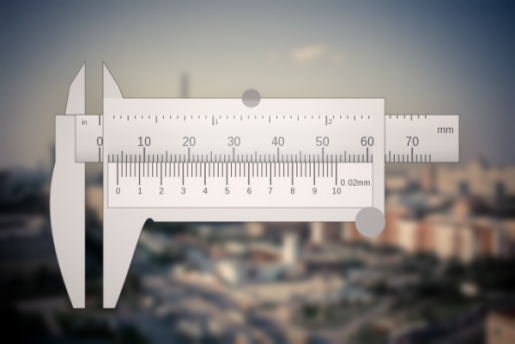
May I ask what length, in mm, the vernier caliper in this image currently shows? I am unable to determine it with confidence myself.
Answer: 4.0 mm
